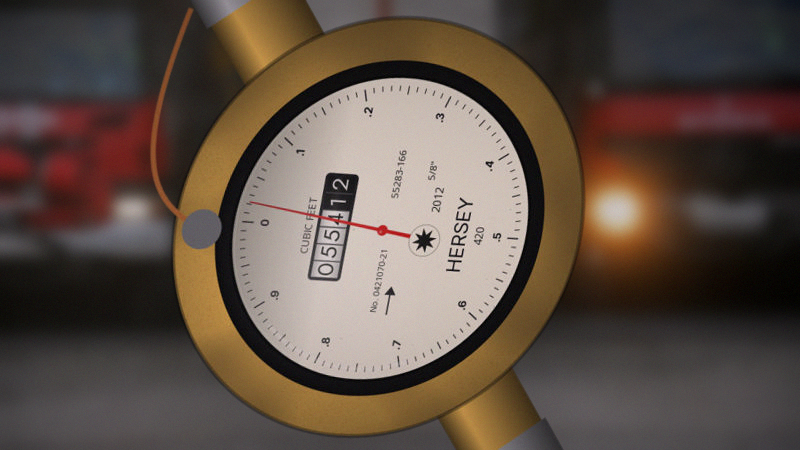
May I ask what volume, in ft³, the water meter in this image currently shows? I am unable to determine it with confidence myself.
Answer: 55412.02 ft³
